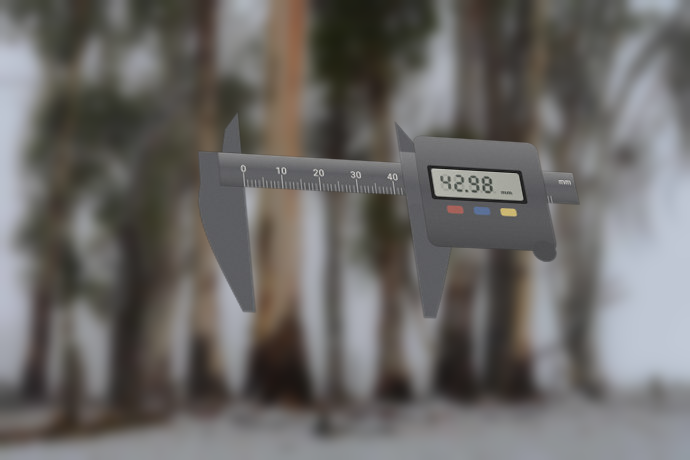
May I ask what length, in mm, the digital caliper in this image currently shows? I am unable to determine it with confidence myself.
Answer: 42.98 mm
